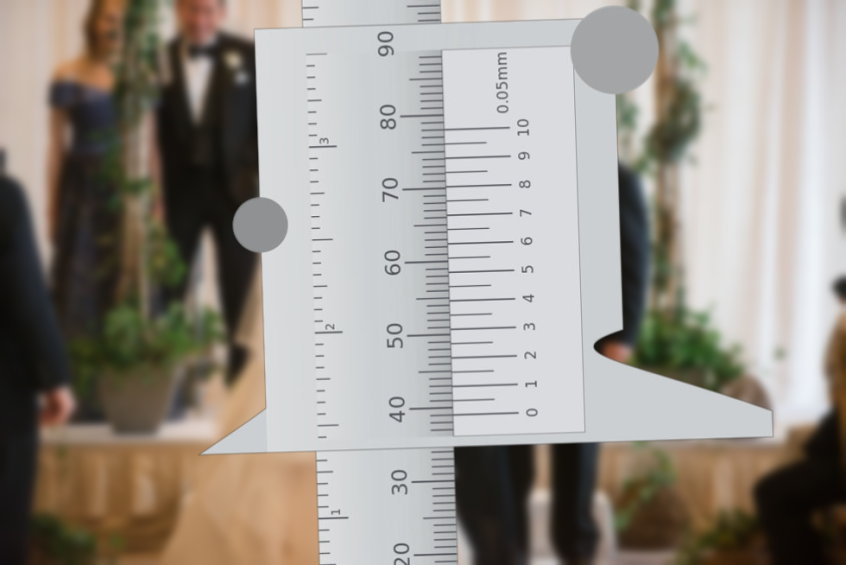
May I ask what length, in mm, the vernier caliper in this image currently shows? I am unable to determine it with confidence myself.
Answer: 39.0 mm
